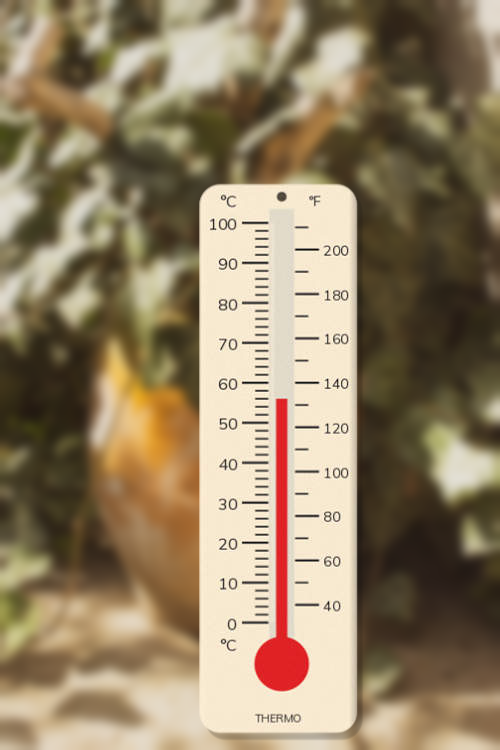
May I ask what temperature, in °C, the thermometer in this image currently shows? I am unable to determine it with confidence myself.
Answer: 56 °C
